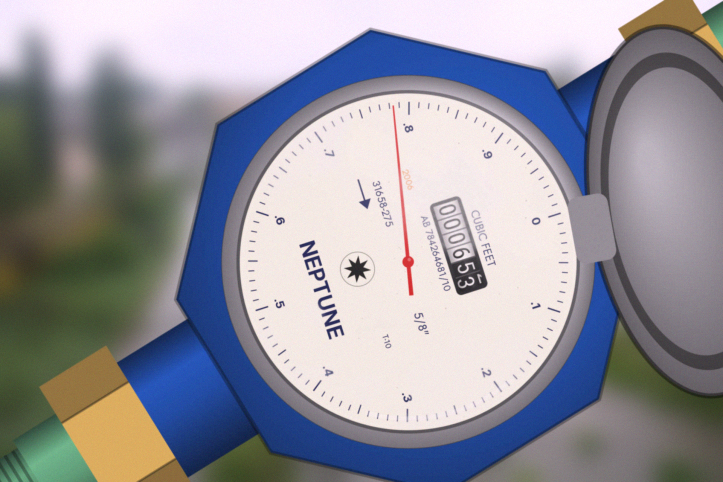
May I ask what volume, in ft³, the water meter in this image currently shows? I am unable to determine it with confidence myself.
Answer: 652.78 ft³
